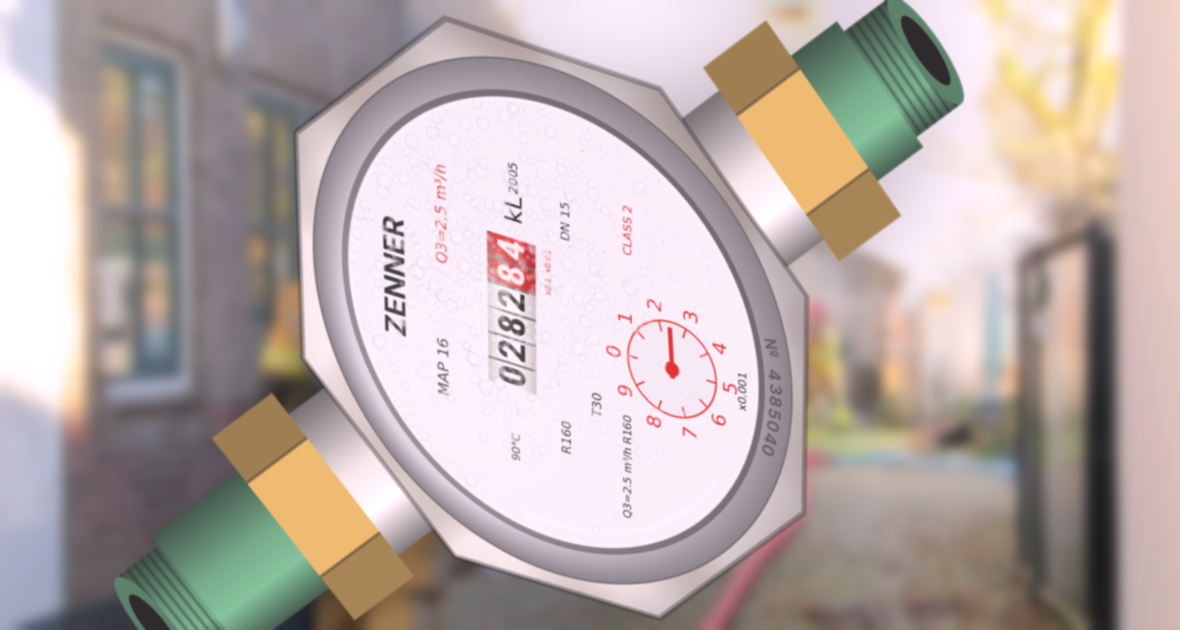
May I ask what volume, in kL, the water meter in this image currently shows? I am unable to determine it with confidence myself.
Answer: 282.842 kL
